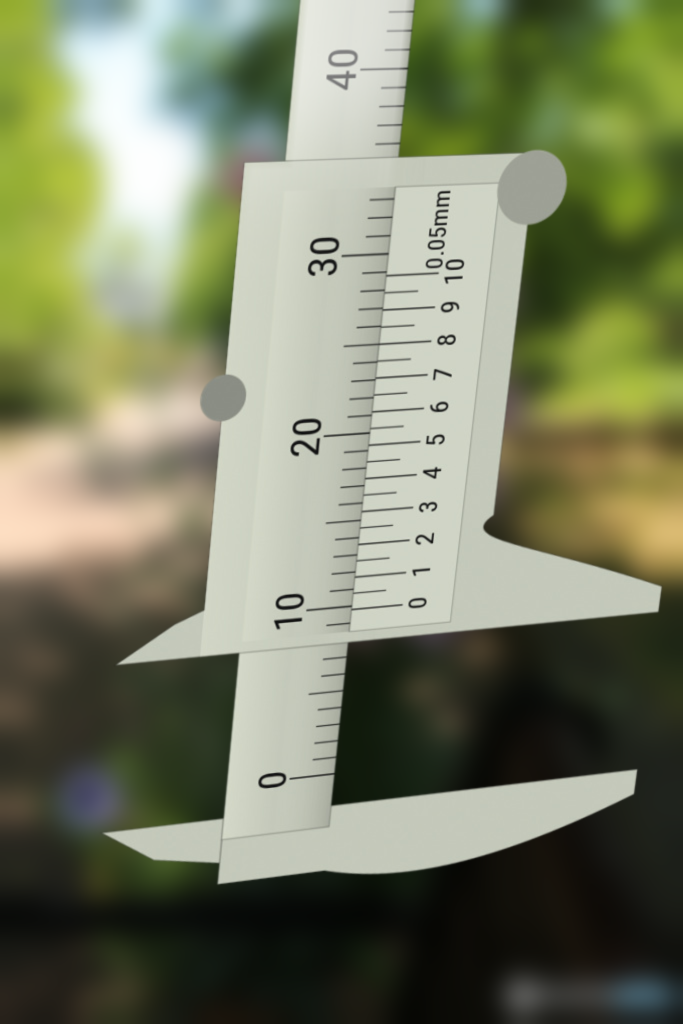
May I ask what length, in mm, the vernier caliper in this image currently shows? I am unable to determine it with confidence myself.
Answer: 9.8 mm
